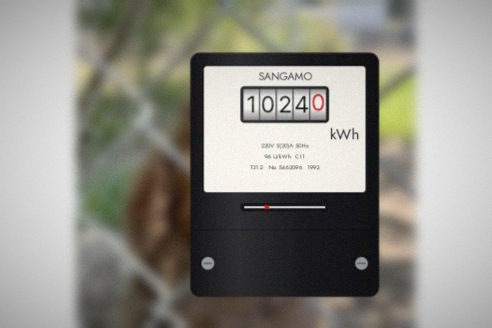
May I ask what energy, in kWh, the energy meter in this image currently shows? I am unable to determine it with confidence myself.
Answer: 1024.0 kWh
